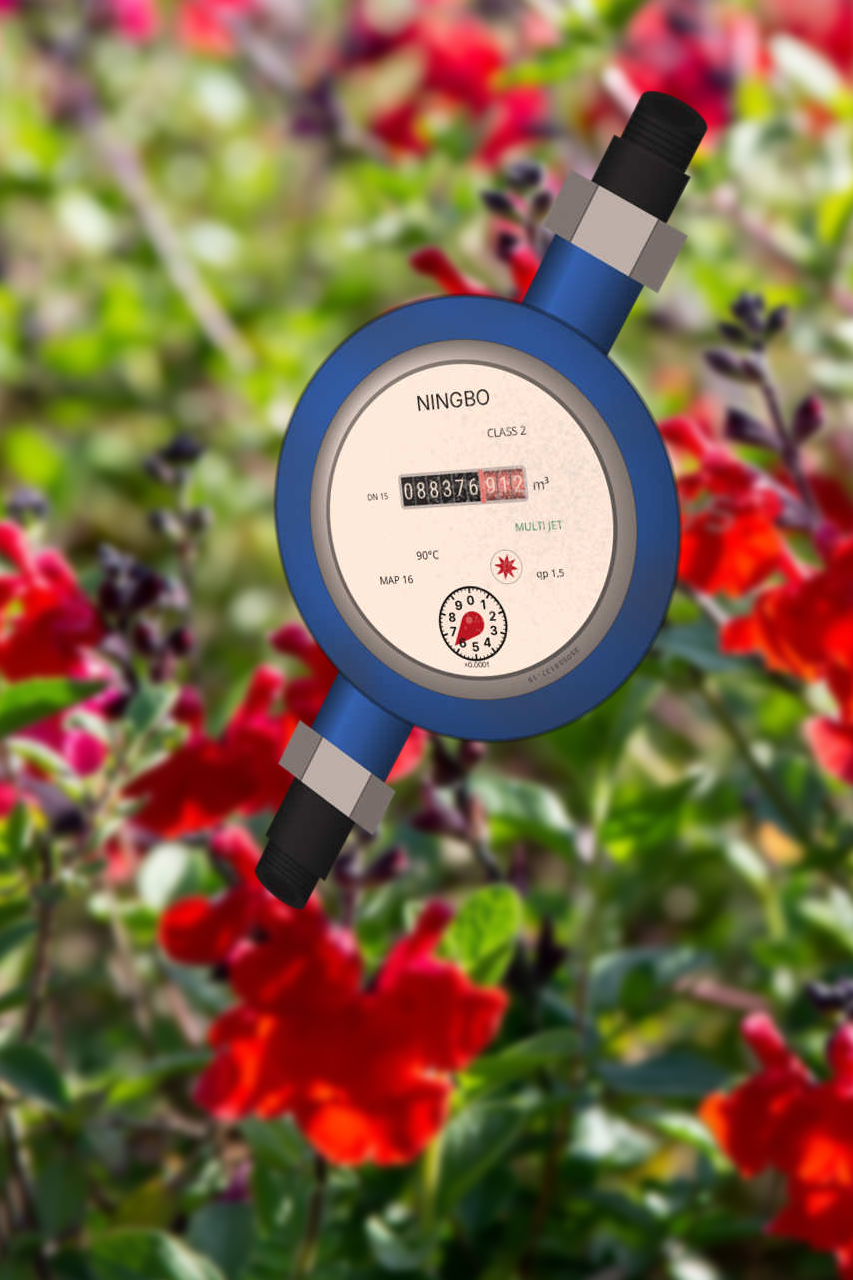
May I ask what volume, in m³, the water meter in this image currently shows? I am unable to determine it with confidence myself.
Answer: 88376.9126 m³
